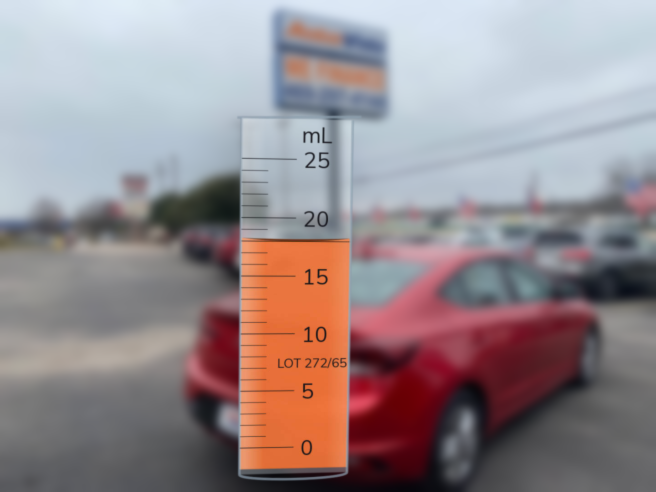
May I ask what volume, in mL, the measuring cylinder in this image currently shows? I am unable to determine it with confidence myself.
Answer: 18 mL
